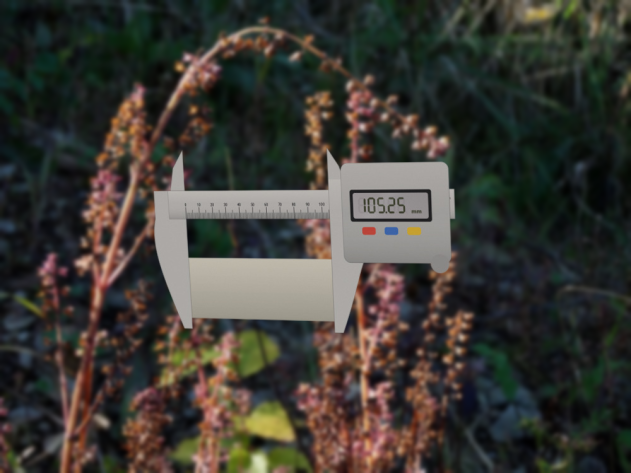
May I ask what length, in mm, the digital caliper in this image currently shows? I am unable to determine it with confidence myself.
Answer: 105.25 mm
